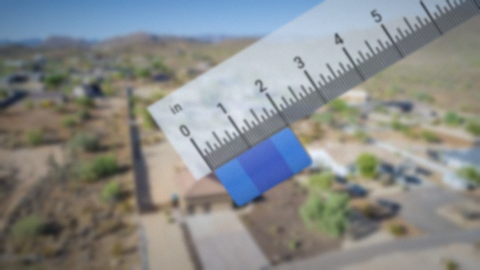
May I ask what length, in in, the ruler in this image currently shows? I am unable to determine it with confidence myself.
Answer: 2 in
